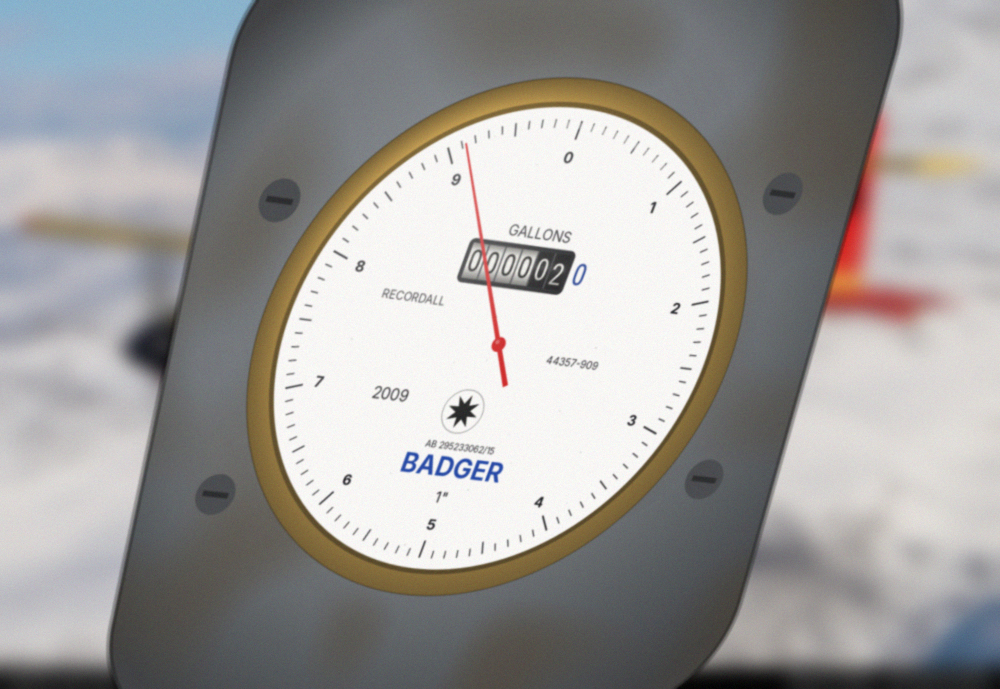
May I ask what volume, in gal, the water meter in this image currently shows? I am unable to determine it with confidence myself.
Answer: 19.1 gal
